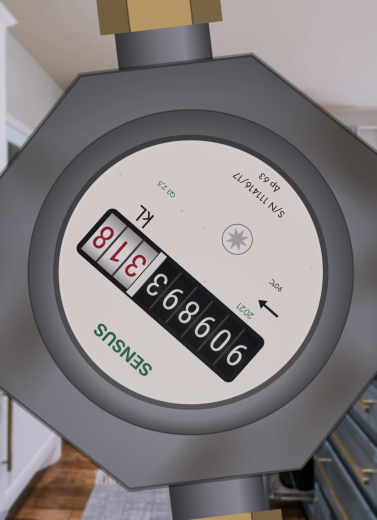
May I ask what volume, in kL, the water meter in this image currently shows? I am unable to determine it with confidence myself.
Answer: 909893.318 kL
